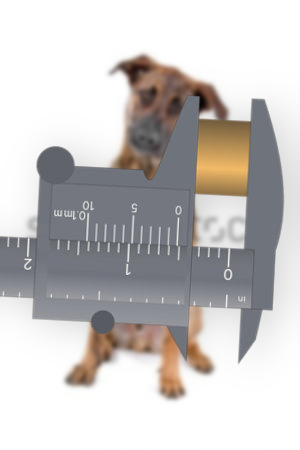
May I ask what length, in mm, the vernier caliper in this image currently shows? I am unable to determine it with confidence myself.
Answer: 5.2 mm
